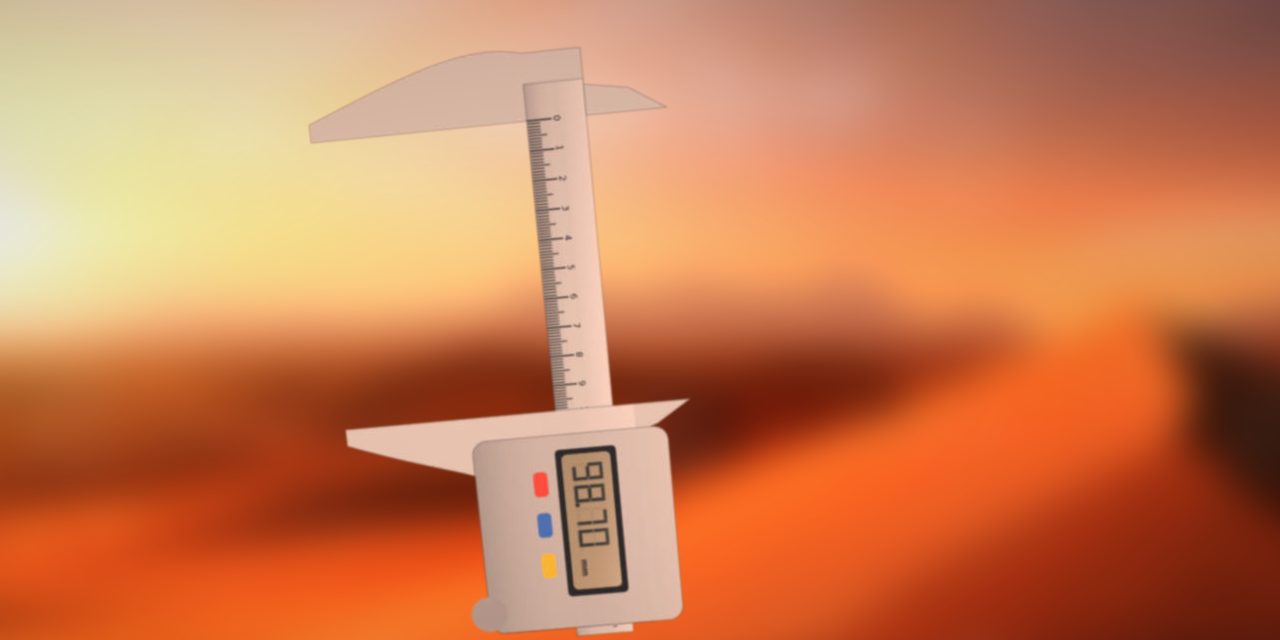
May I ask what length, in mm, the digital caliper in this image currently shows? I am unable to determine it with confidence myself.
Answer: 98.70 mm
